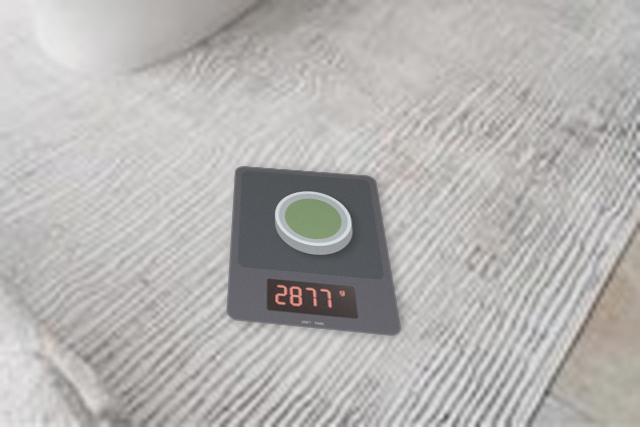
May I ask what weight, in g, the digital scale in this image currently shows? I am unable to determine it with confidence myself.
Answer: 2877 g
